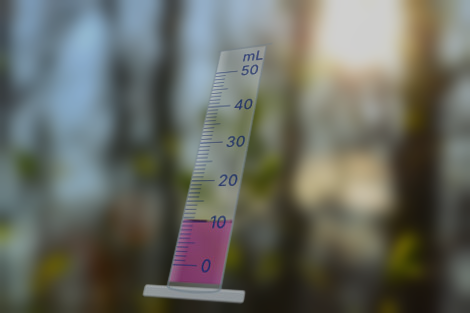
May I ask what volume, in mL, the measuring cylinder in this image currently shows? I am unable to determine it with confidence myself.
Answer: 10 mL
